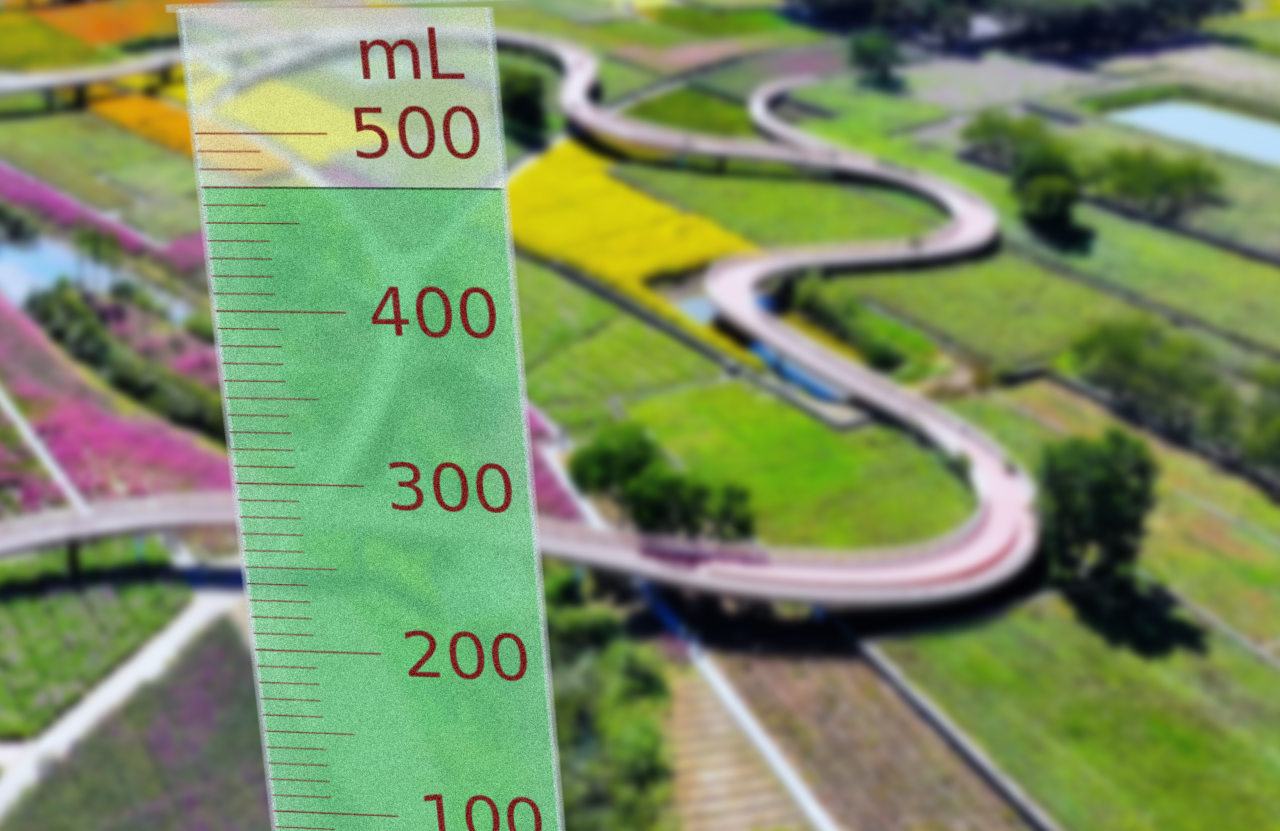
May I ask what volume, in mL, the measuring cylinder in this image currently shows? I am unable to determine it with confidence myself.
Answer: 470 mL
